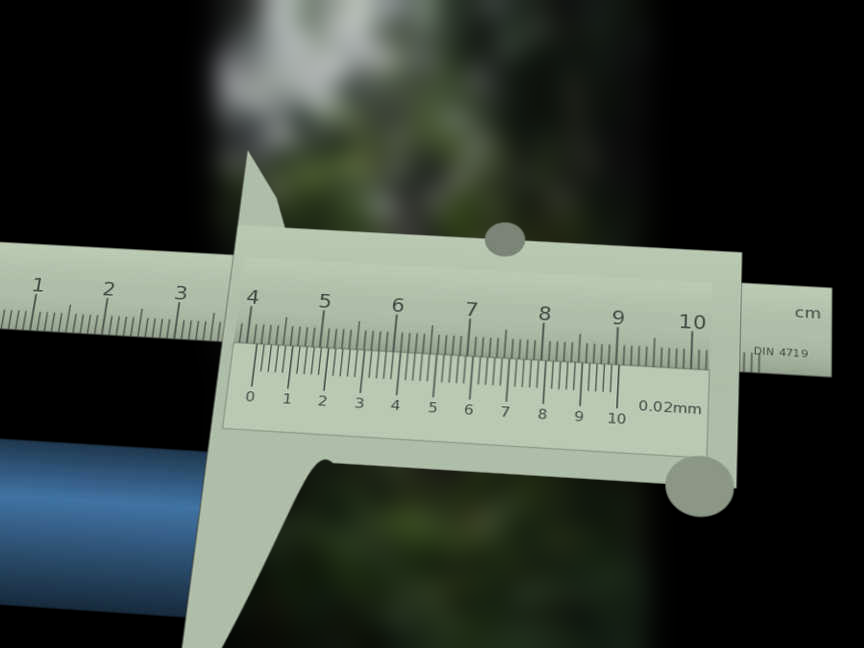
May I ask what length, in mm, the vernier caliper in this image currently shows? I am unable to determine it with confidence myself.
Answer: 41.4 mm
